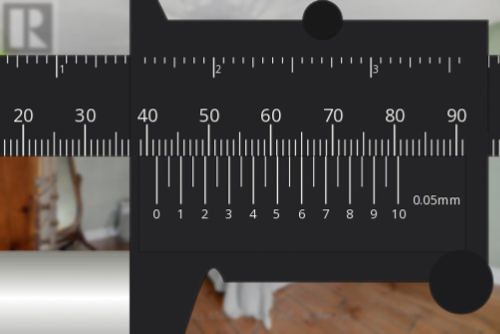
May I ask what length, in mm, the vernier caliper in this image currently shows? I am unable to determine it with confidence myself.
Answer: 41.6 mm
